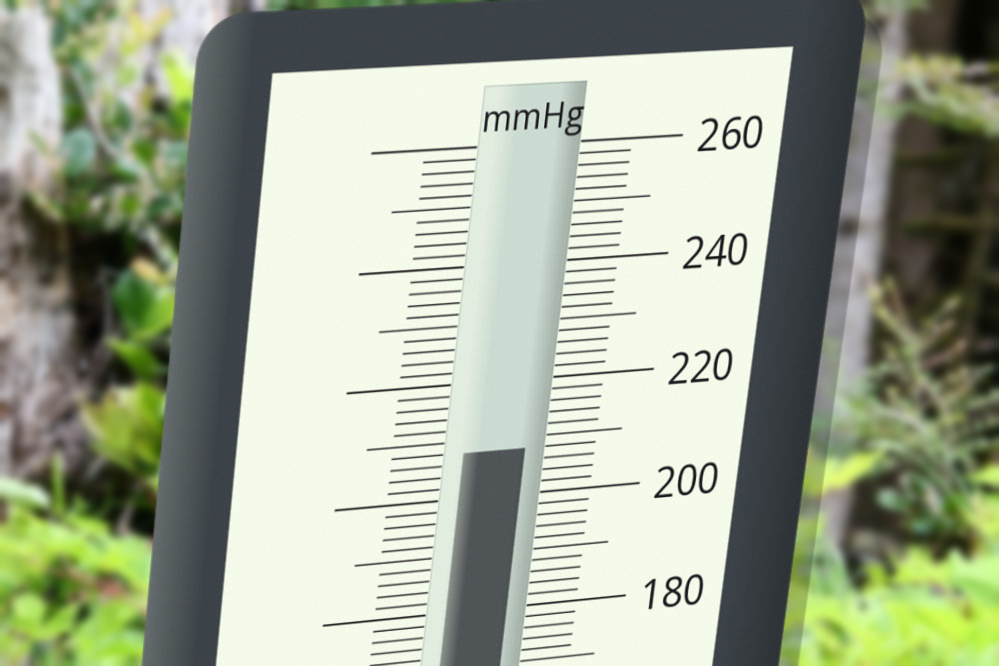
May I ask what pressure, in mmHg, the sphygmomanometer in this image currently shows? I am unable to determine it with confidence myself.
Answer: 208 mmHg
